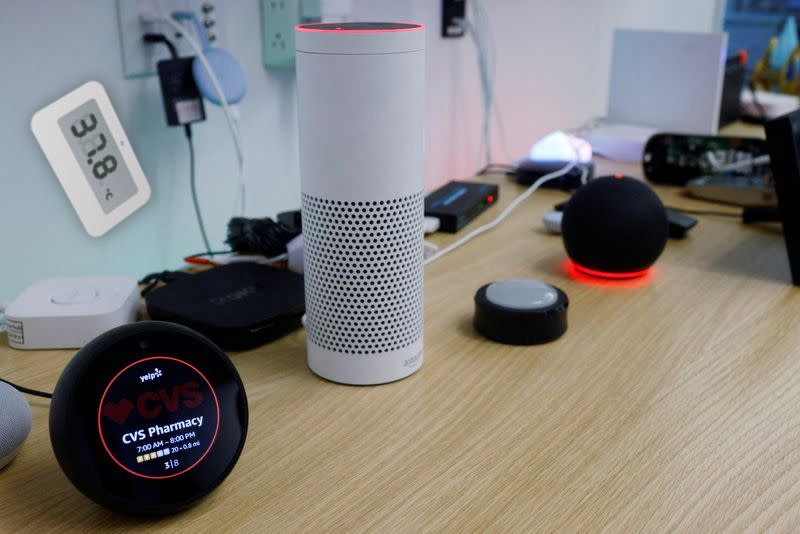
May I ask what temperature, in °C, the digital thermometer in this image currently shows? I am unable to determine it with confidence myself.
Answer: 37.8 °C
